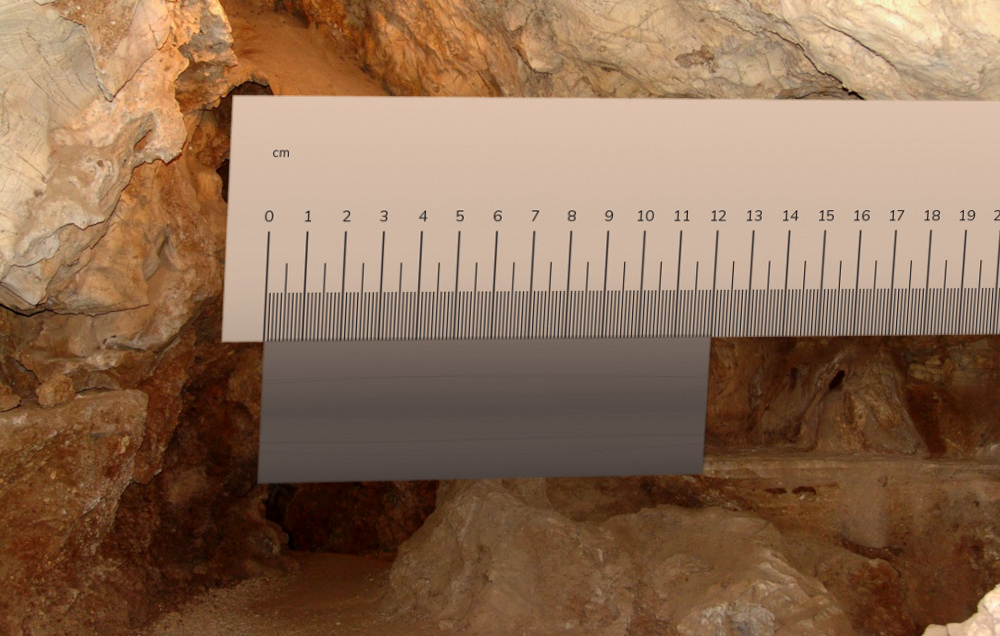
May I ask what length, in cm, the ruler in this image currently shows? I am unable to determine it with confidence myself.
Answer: 12 cm
